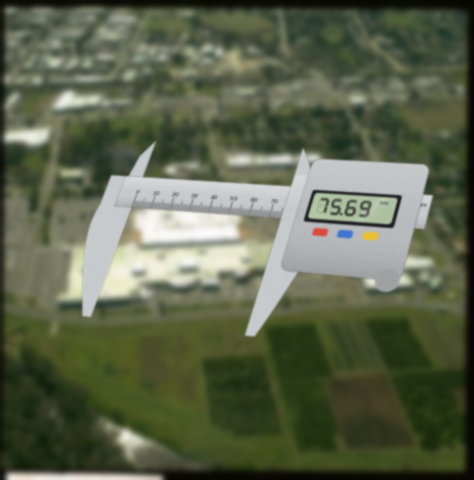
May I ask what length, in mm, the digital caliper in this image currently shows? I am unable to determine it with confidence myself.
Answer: 75.69 mm
